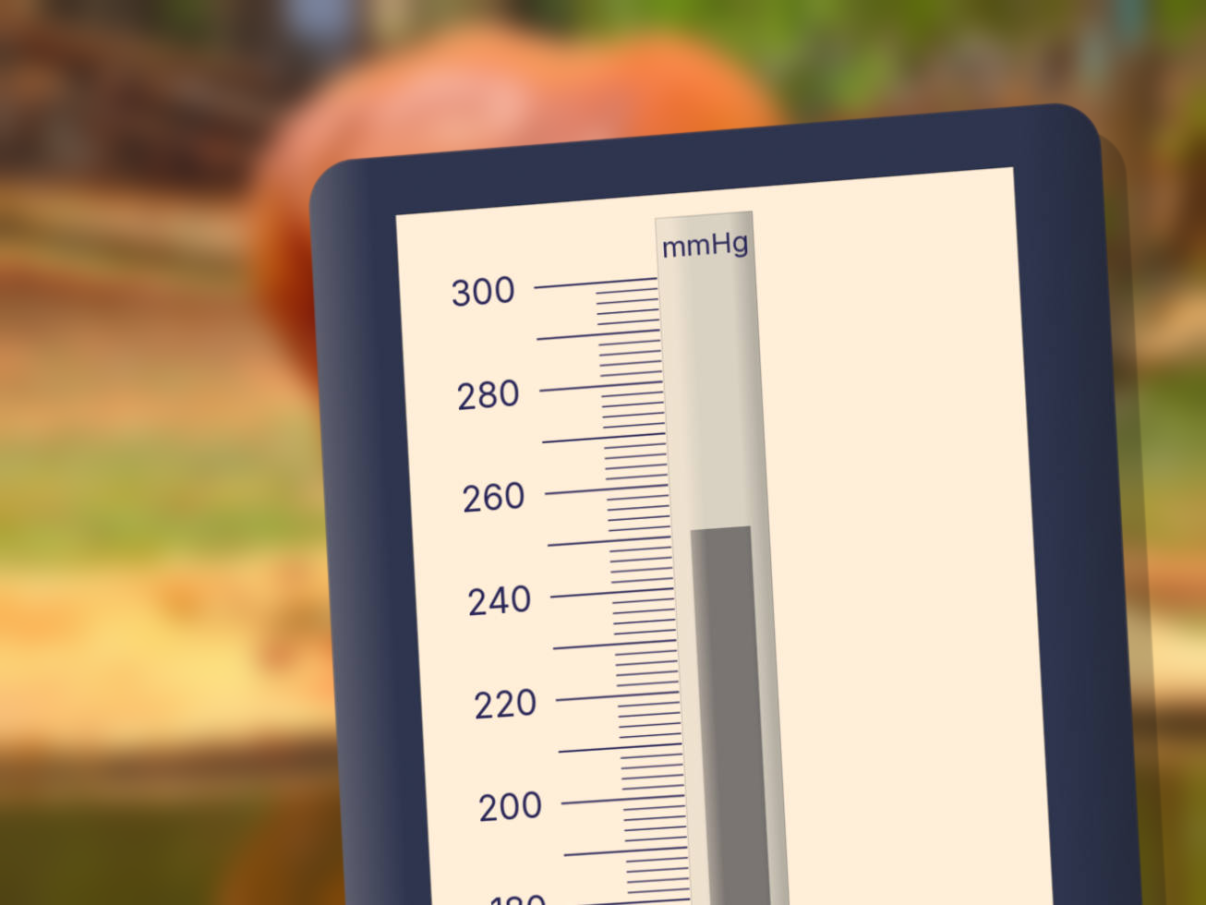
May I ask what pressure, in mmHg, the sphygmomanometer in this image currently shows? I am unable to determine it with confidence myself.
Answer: 251 mmHg
